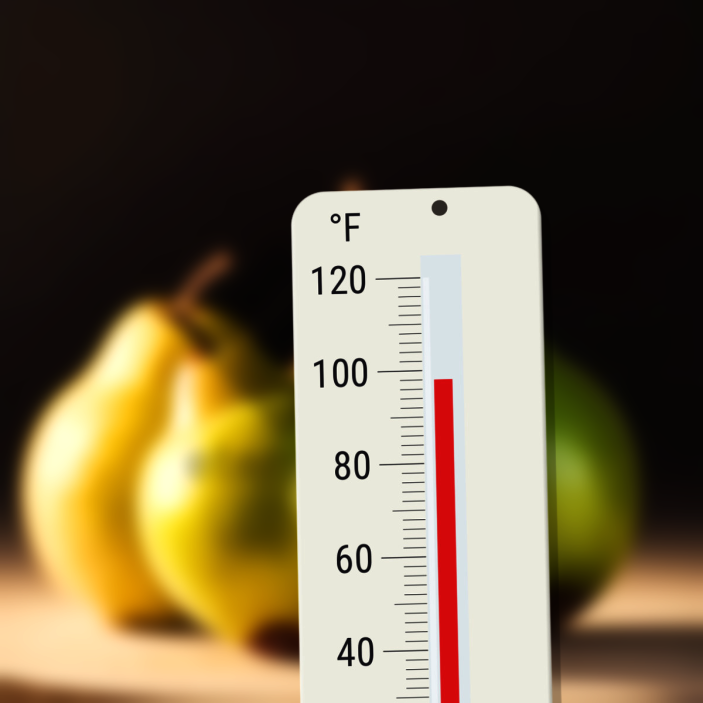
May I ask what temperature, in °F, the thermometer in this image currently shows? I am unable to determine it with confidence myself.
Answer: 98 °F
